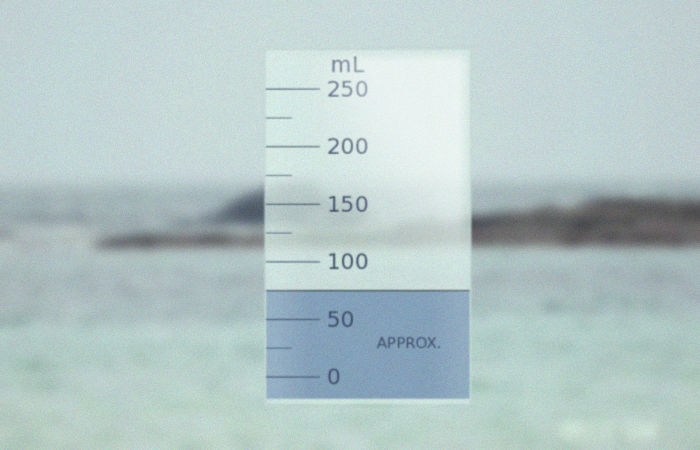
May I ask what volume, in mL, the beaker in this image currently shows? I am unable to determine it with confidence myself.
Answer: 75 mL
